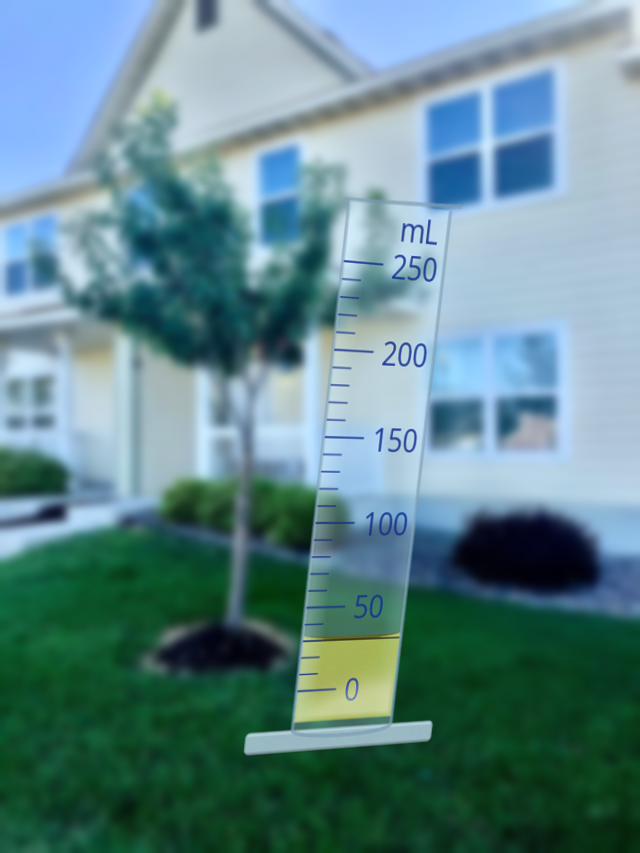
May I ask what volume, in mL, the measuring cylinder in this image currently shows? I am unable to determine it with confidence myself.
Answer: 30 mL
